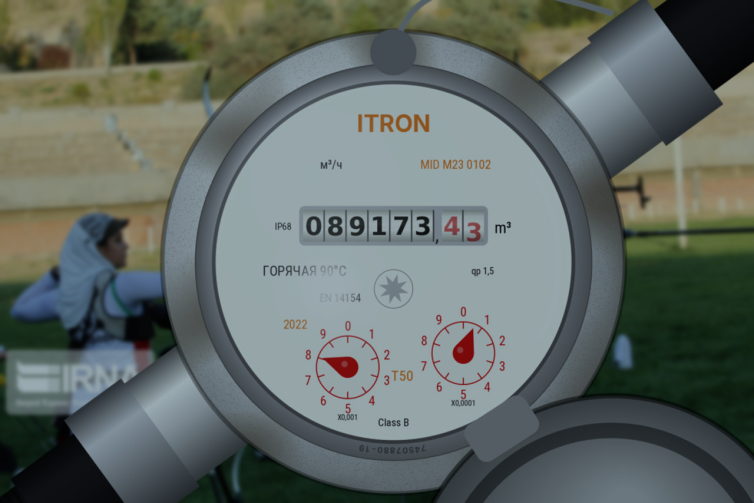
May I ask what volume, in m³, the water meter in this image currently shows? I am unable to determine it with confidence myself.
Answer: 89173.4280 m³
